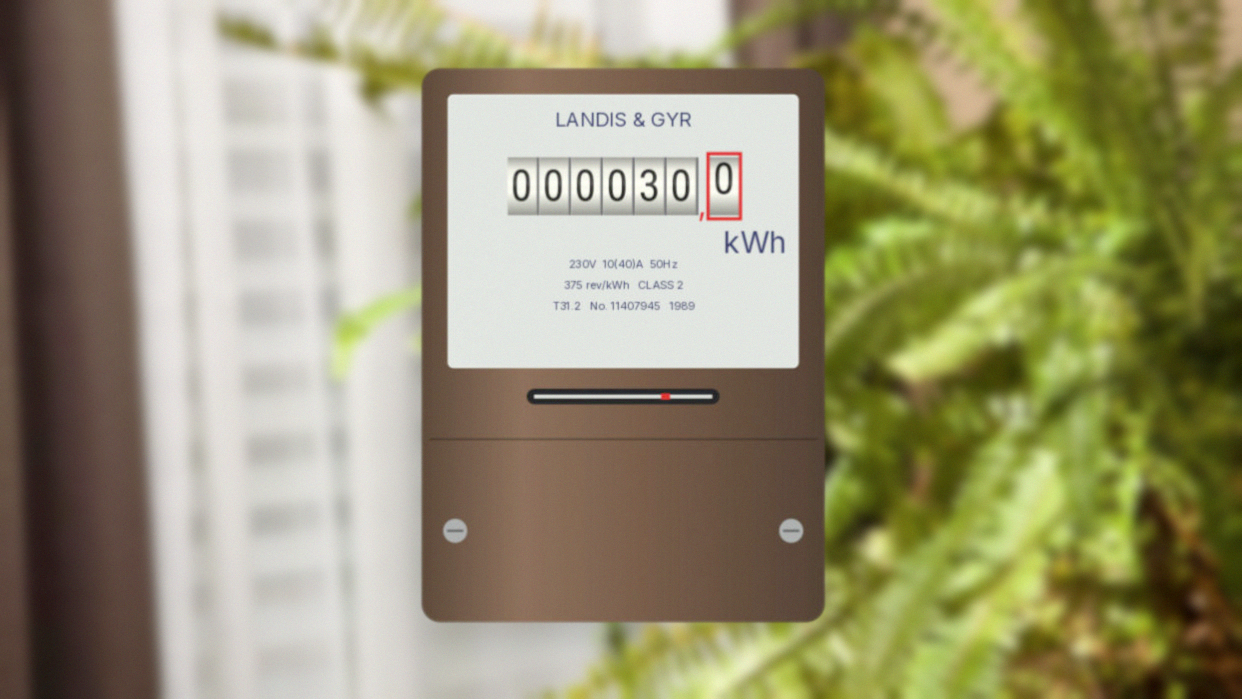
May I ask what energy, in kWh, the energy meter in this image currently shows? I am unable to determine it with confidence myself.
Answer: 30.0 kWh
